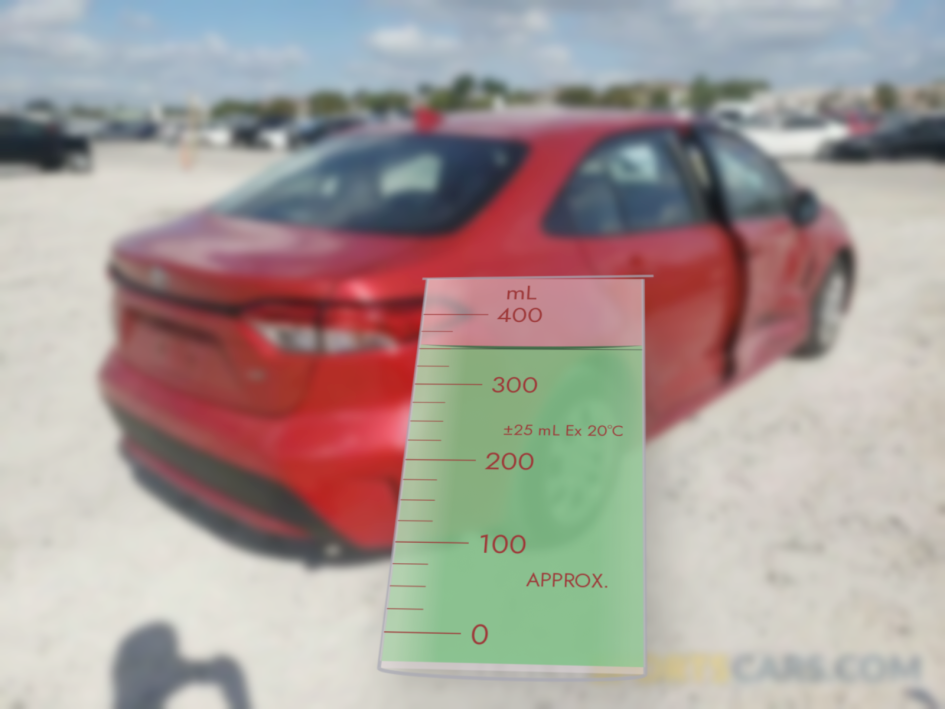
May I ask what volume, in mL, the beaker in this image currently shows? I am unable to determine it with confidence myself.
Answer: 350 mL
